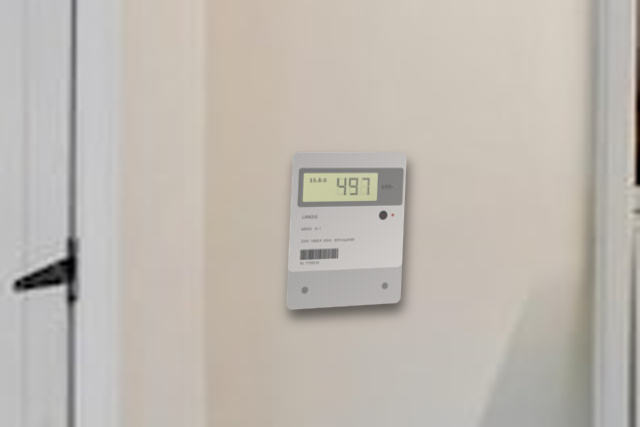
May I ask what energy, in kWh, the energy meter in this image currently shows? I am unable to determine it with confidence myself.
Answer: 497 kWh
